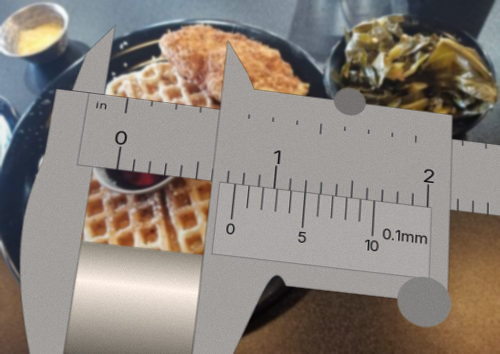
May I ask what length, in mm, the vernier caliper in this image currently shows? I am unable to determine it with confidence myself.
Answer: 7.5 mm
